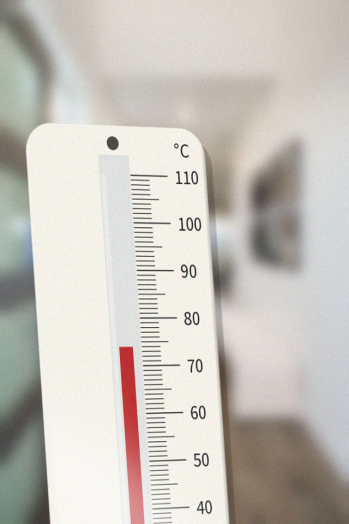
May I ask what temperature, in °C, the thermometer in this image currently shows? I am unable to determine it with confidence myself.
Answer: 74 °C
